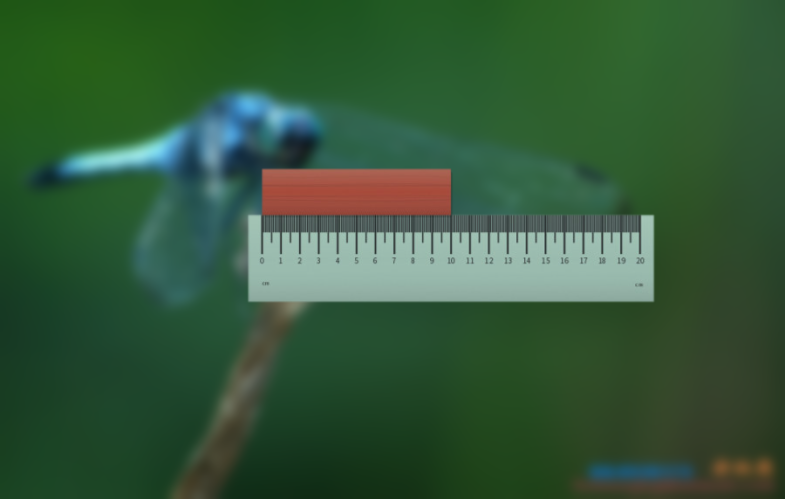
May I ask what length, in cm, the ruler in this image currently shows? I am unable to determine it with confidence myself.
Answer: 10 cm
